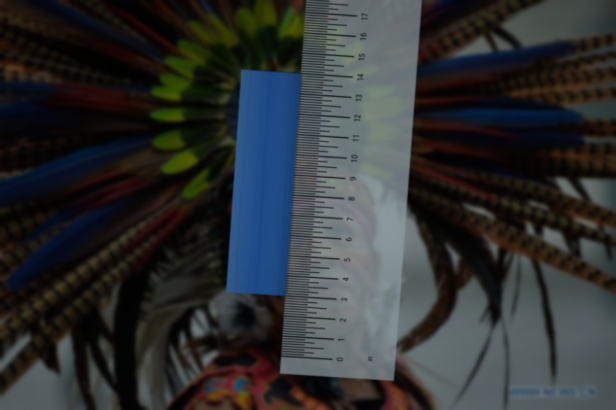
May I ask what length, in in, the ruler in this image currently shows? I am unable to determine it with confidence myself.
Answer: 11 in
